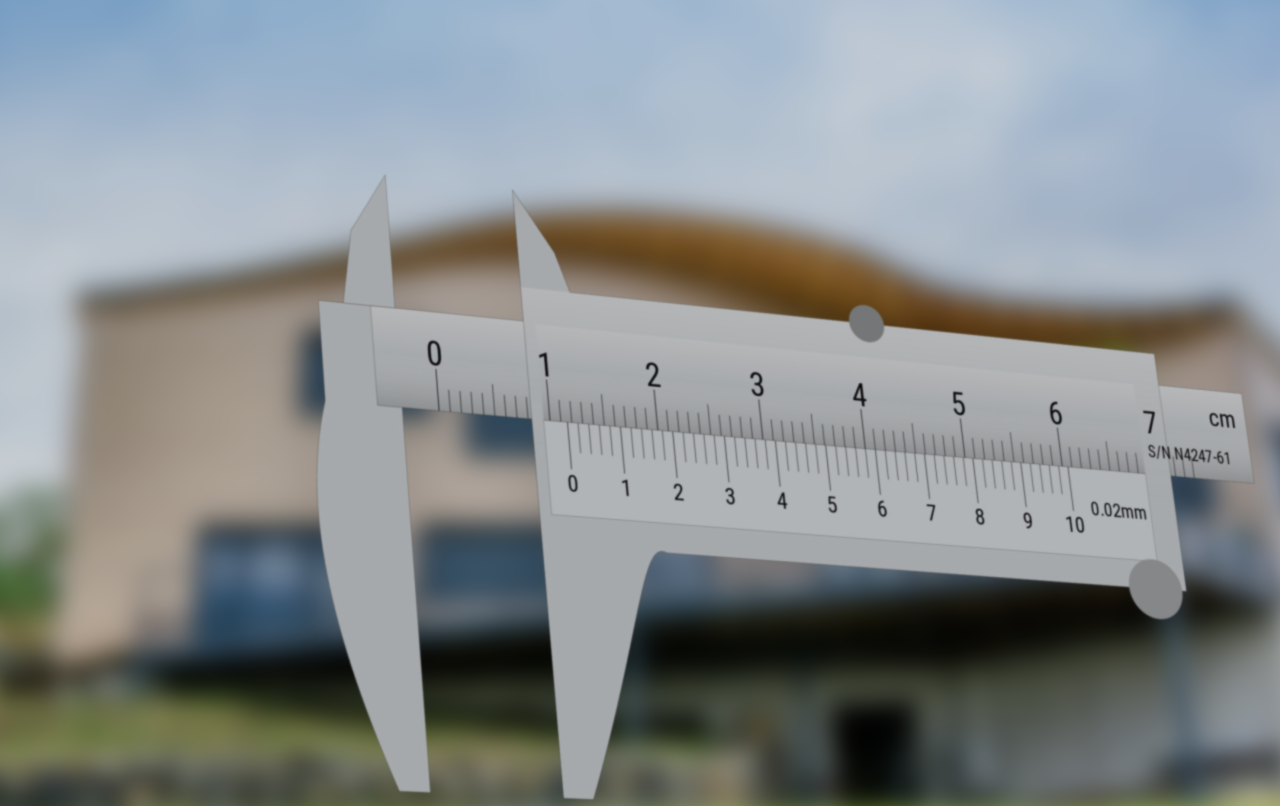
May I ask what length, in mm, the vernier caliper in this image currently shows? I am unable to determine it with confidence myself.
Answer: 11.6 mm
